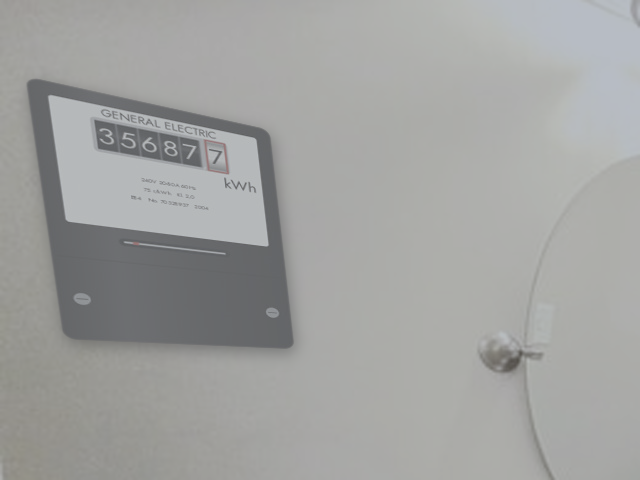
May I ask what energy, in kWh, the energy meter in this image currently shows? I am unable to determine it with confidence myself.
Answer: 35687.7 kWh
